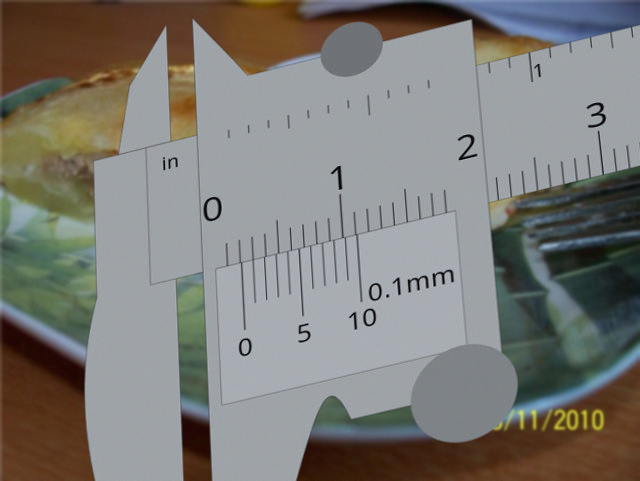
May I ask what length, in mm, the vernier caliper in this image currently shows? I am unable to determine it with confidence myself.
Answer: 2.1 mm
